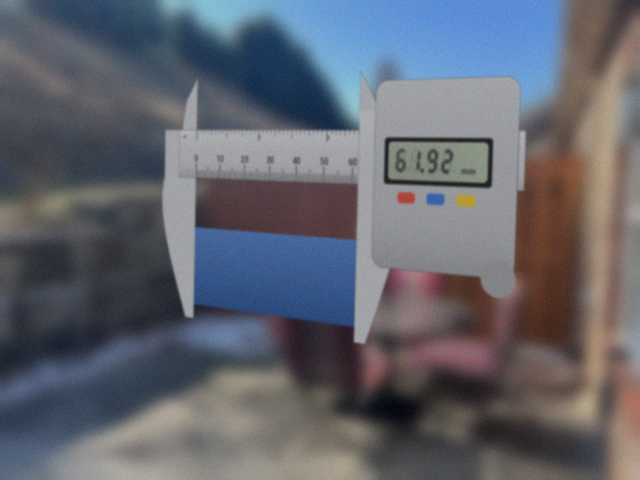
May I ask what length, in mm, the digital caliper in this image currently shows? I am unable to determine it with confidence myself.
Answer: 61.92 mm
